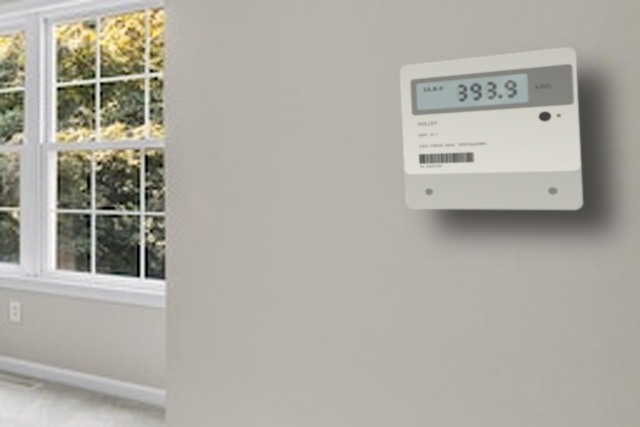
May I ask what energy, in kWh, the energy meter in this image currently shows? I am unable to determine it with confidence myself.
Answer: 393.9 kWh
